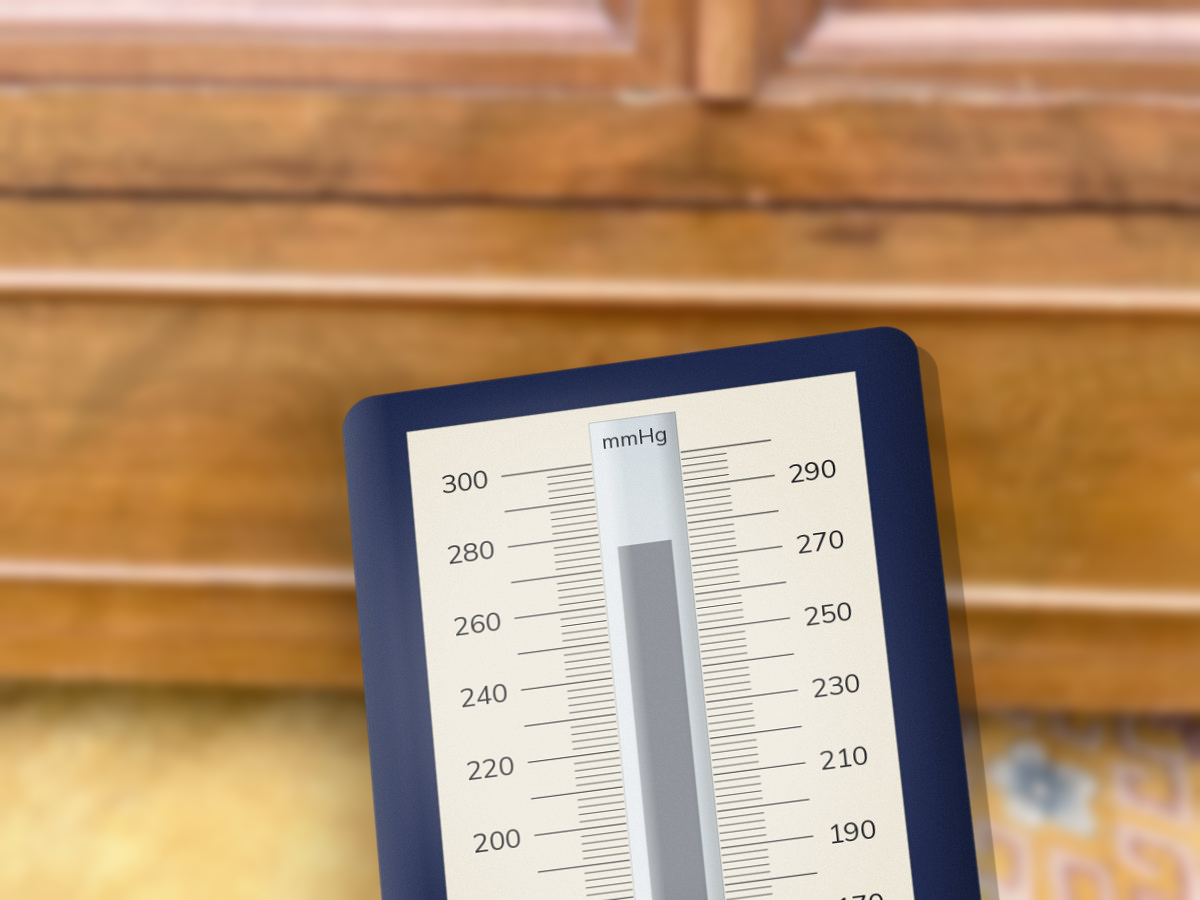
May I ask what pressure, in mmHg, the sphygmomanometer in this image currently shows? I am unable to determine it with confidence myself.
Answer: 276 mmHg
